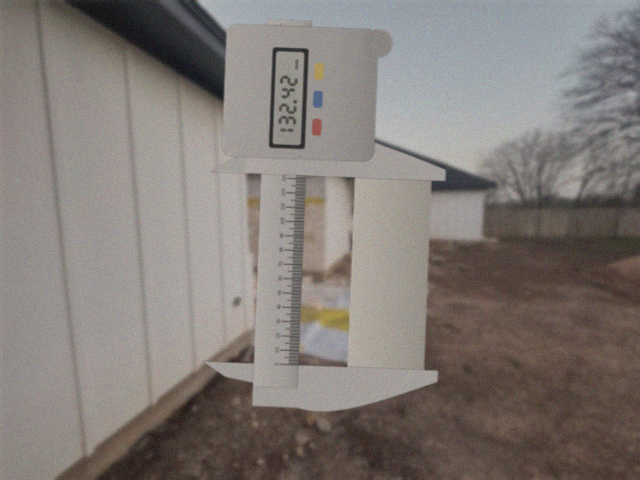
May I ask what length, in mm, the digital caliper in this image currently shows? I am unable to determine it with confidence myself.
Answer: 132.42 mm
